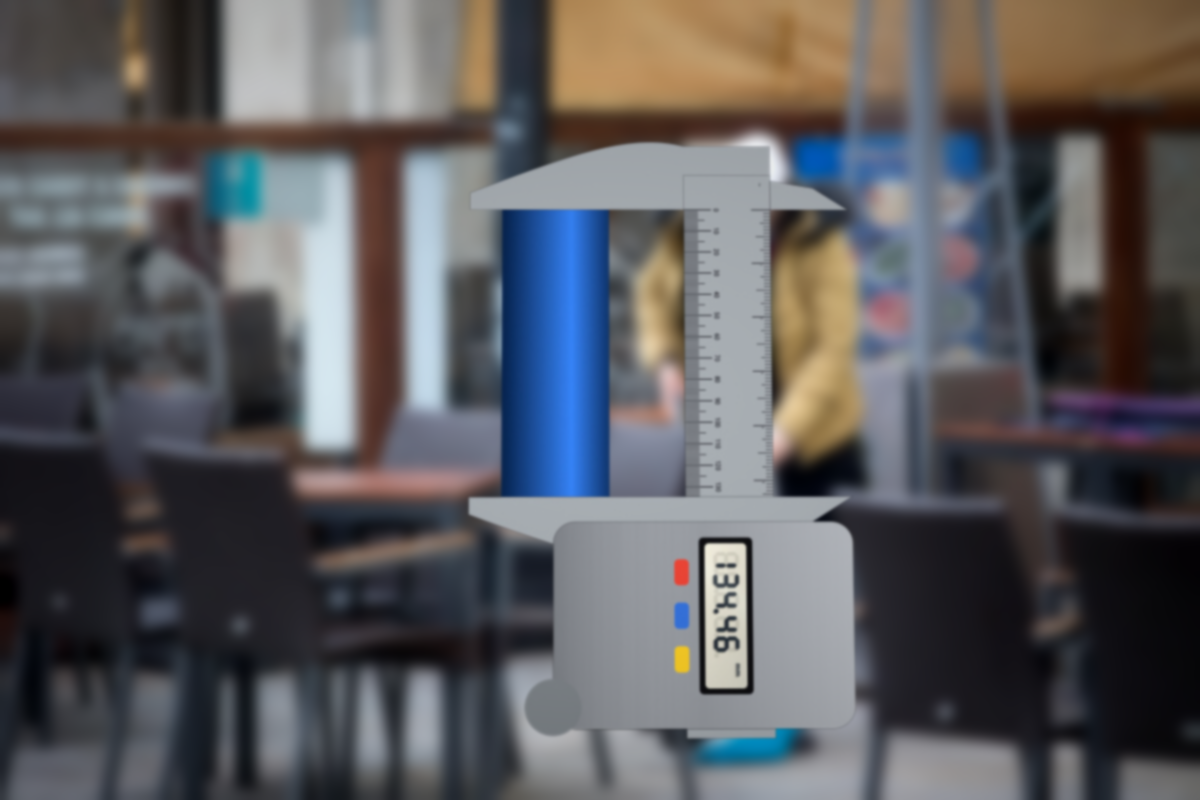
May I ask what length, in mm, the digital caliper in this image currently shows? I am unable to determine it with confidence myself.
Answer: 134.46 mm
